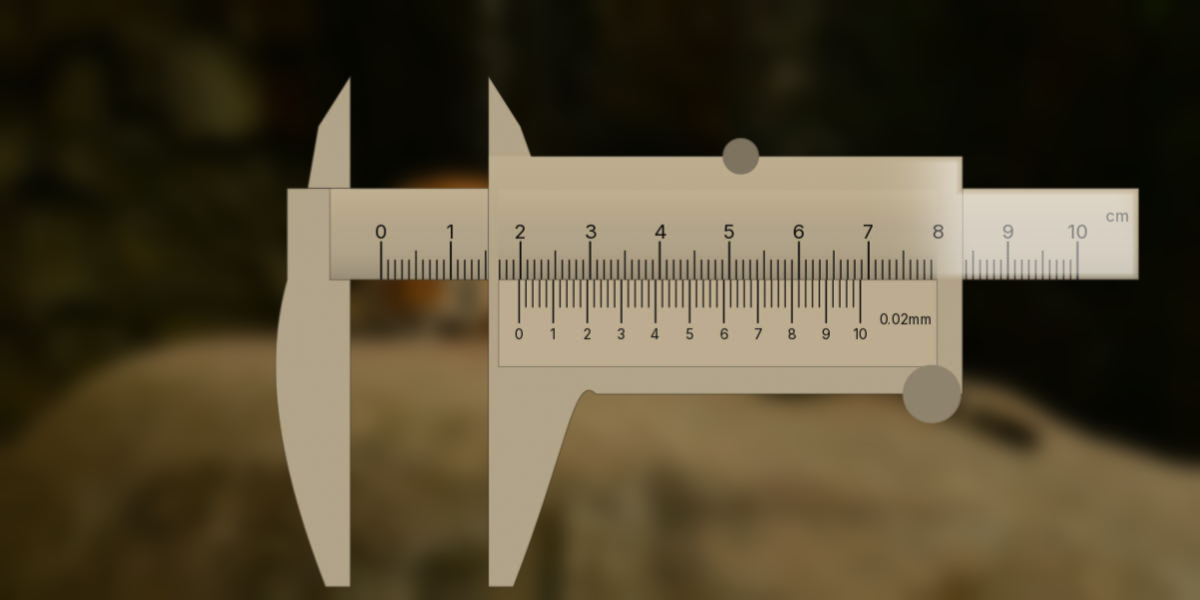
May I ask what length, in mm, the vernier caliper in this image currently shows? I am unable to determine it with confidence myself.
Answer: 19.8 mm
